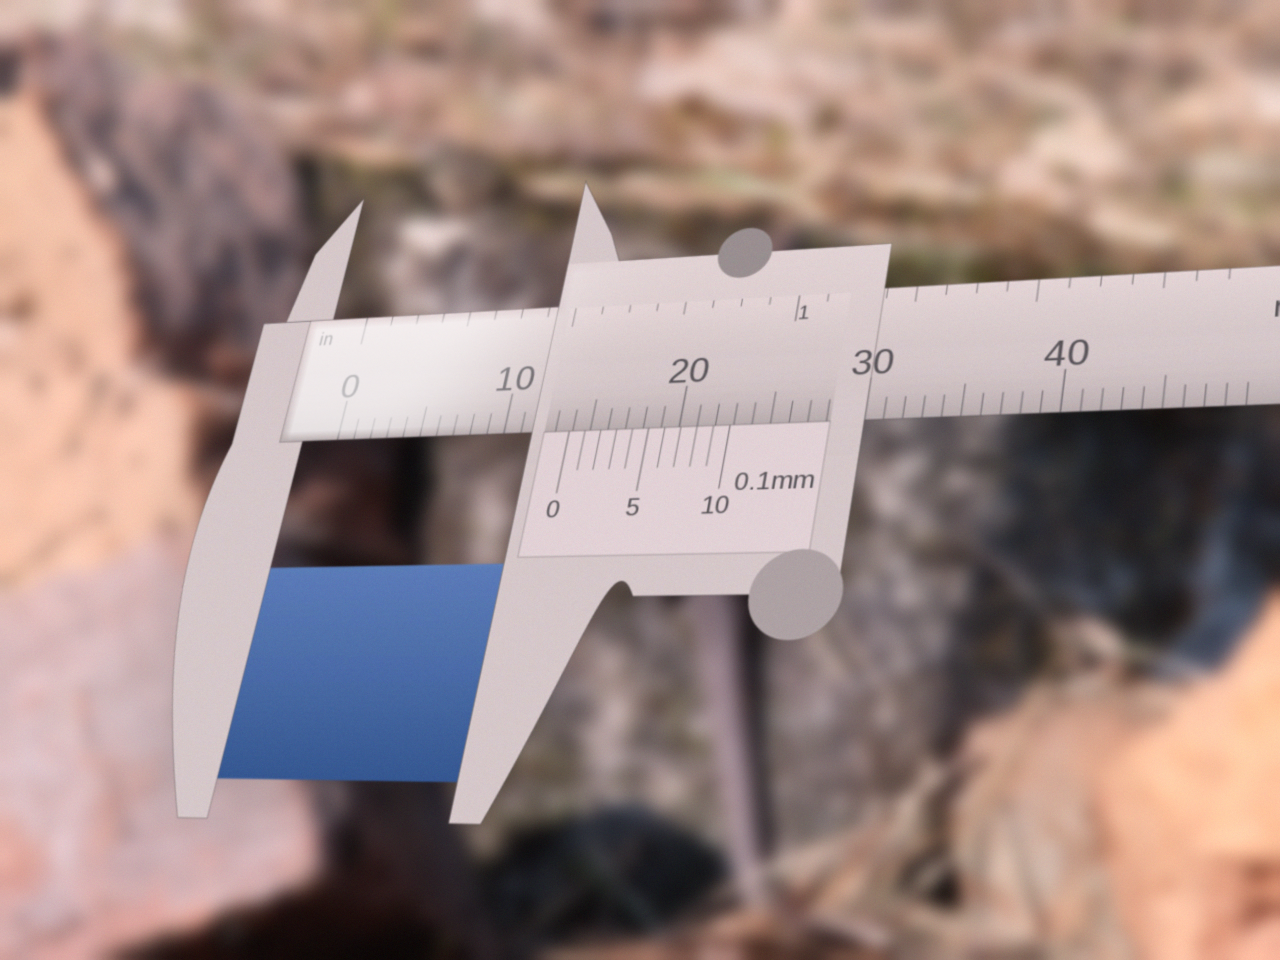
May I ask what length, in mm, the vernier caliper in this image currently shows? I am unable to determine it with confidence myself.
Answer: 13.8 mm
